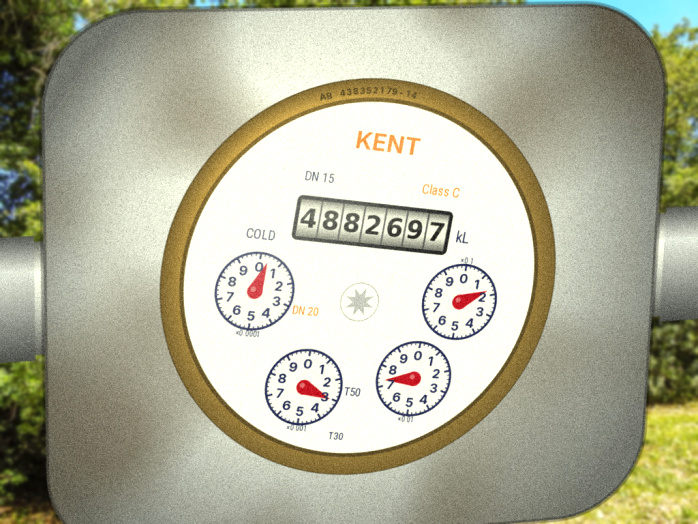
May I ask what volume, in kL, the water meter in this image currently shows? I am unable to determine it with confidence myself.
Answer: 4882697.1730 kL
